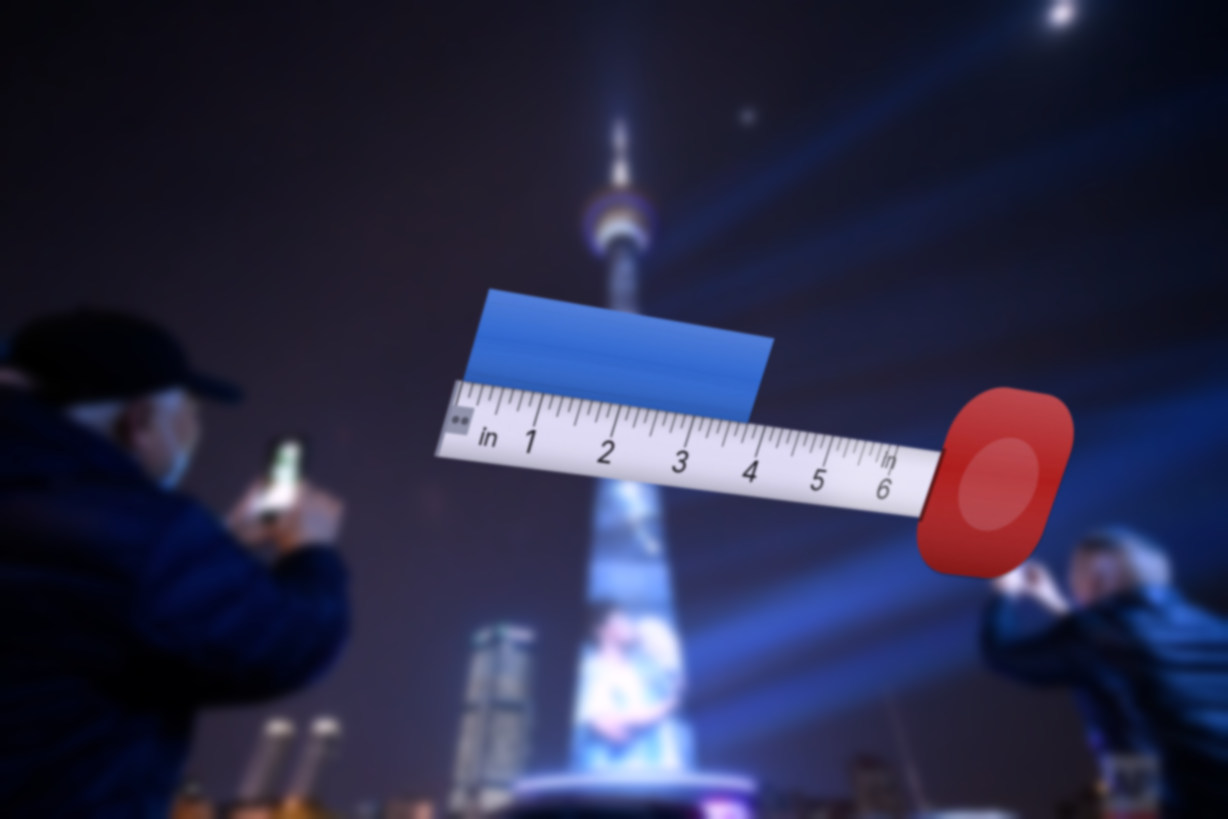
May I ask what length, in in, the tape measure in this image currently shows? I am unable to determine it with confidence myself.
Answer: 3.75 in
